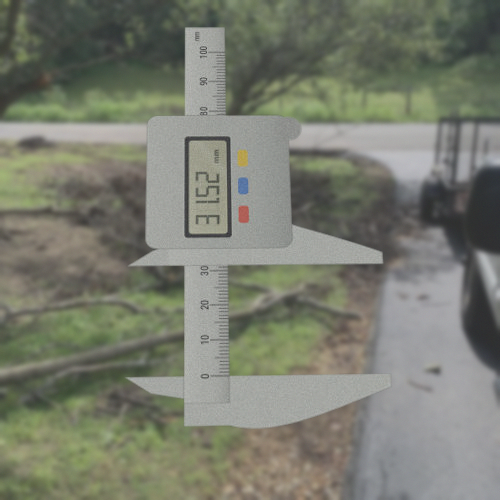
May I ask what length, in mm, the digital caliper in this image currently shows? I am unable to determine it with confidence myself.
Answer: 31.52 mm
